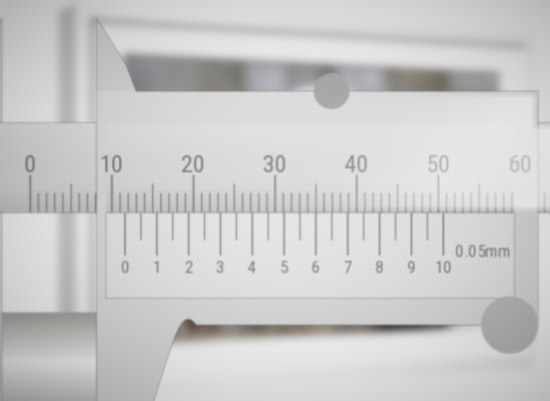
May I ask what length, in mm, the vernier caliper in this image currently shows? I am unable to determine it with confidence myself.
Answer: 11.6 mm
